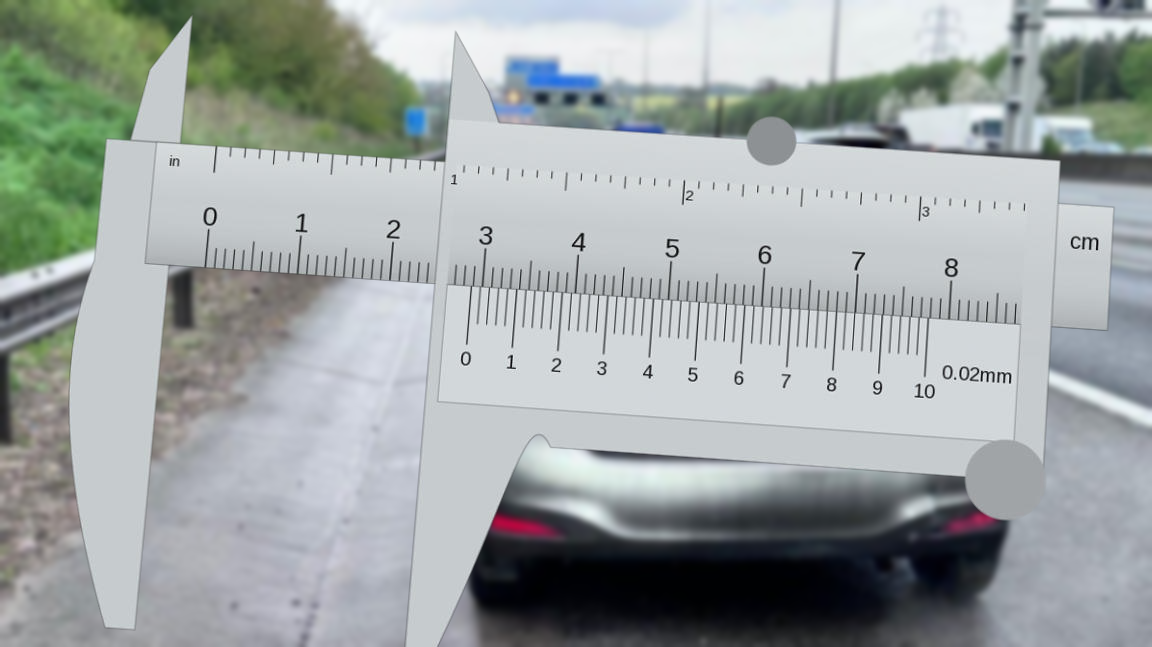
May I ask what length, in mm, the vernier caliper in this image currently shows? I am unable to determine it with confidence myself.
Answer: 28.8 mm
